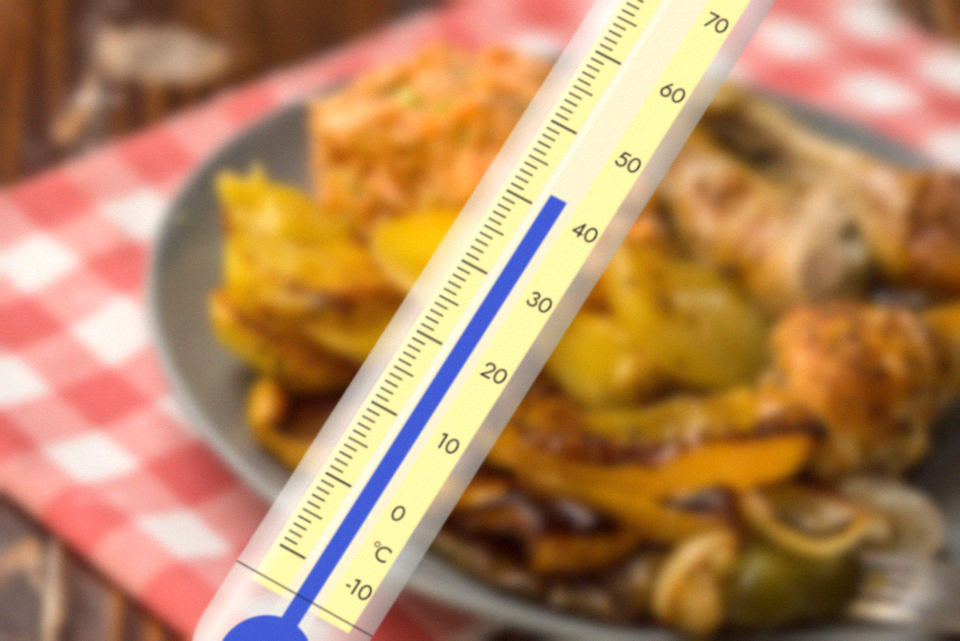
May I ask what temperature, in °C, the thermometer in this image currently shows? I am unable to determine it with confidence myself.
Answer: 42 °C
